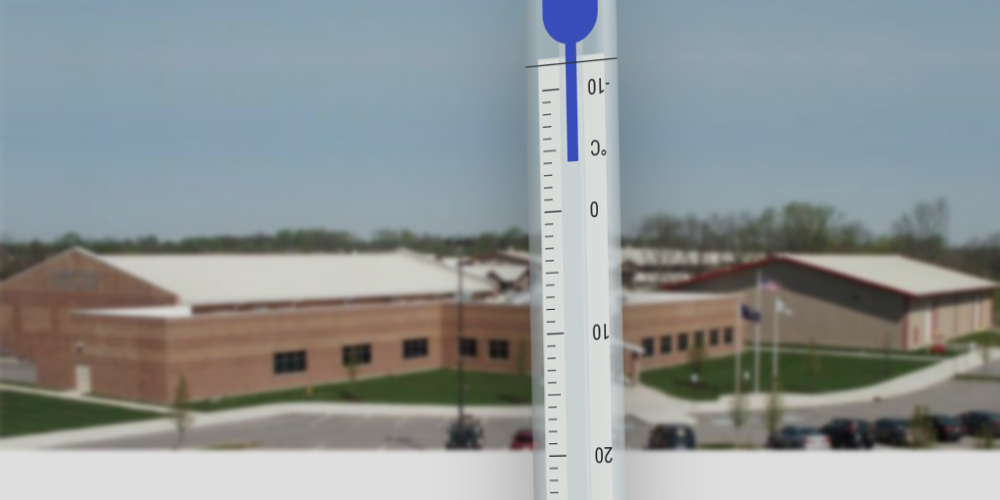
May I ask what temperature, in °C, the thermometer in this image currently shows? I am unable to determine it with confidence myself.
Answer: -4 °C
